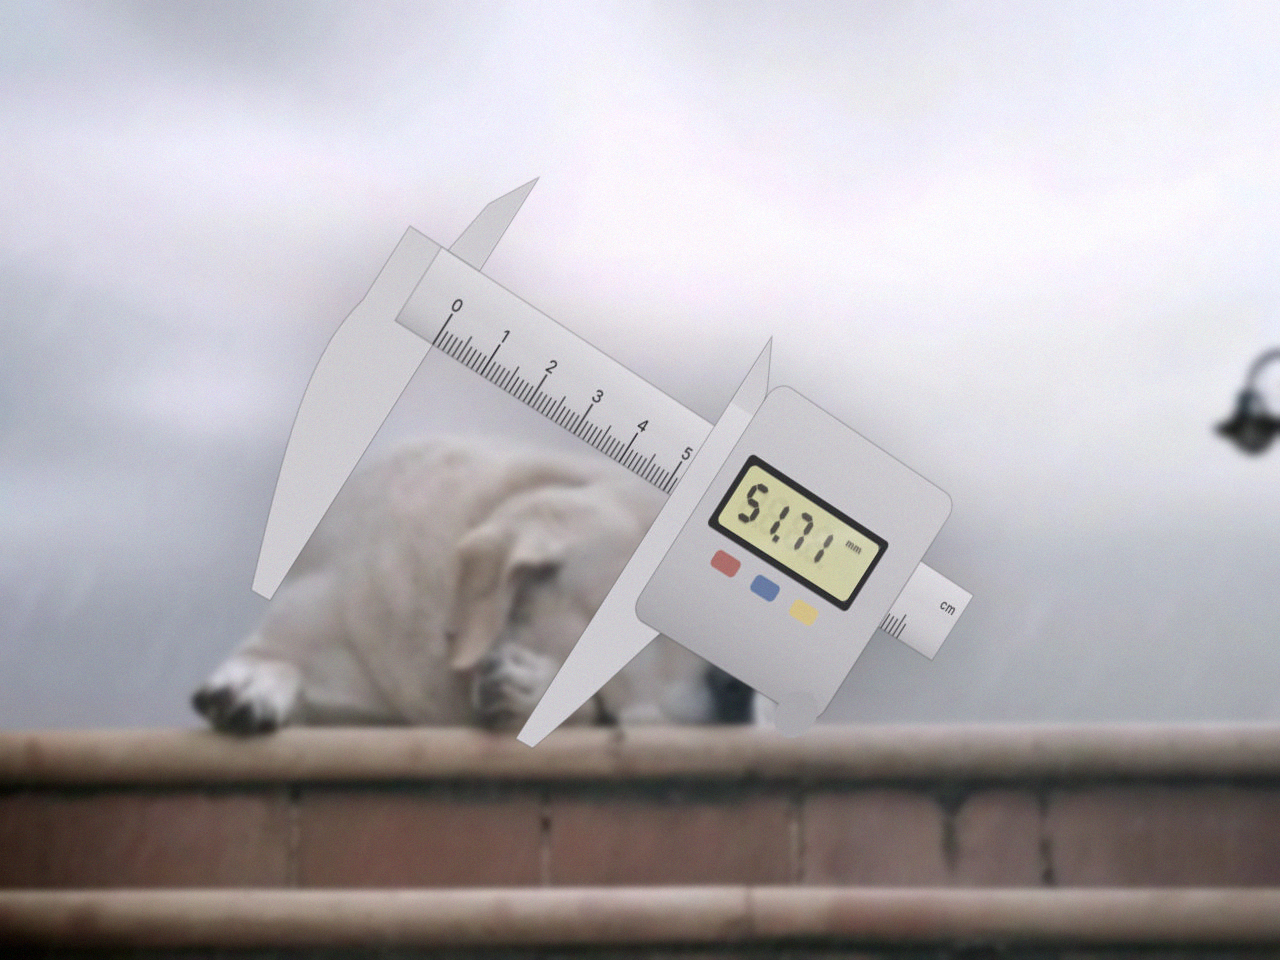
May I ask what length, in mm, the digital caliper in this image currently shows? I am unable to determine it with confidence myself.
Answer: 51.71 mm
